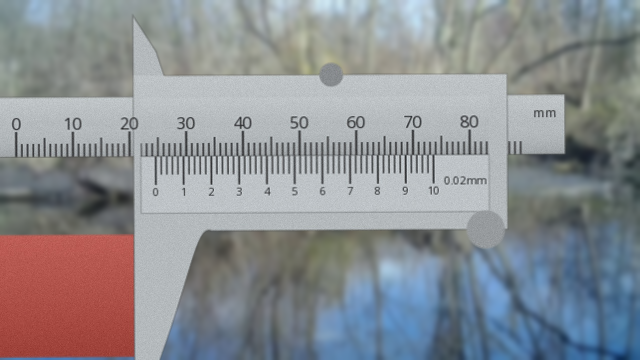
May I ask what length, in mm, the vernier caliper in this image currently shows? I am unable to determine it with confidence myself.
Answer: 24.6 mm
